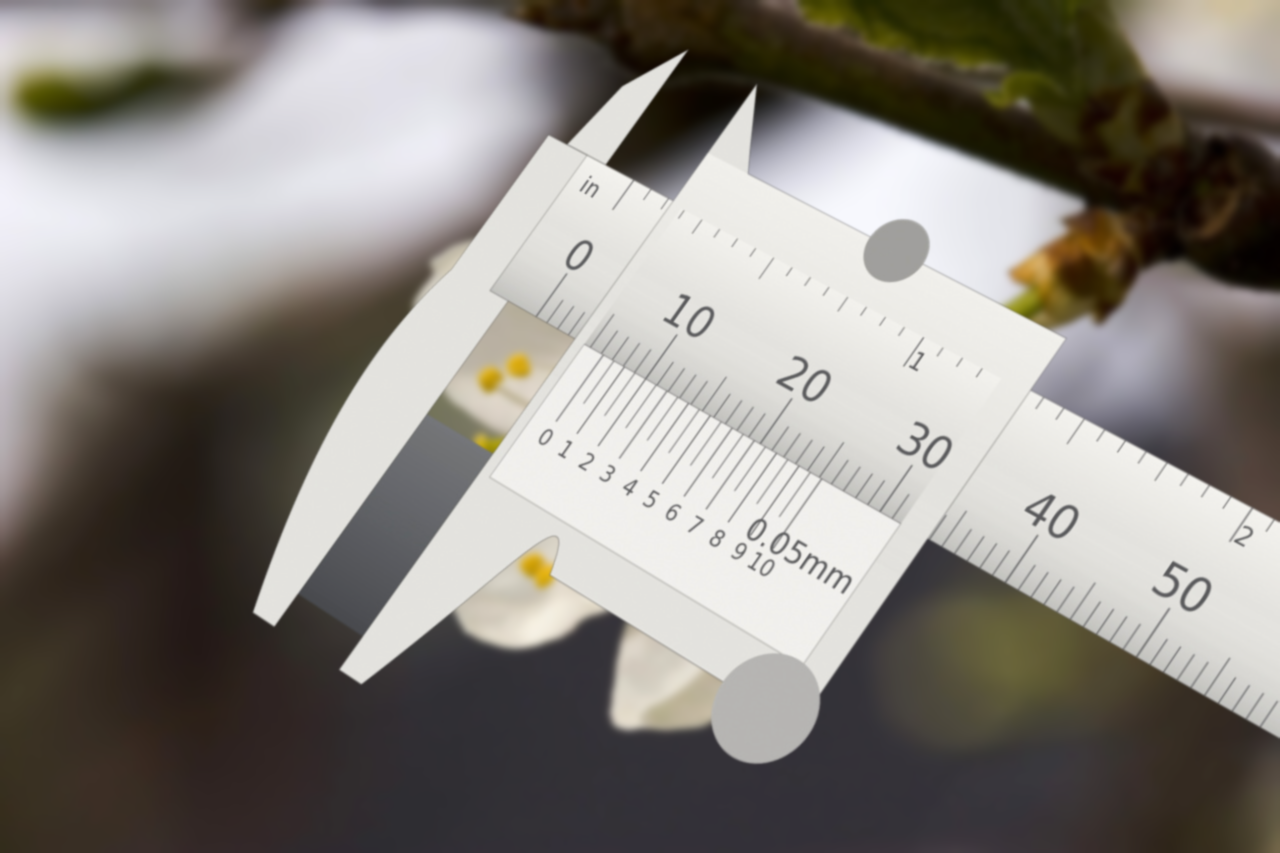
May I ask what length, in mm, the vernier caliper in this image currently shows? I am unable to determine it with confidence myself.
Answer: 6.2 mm
